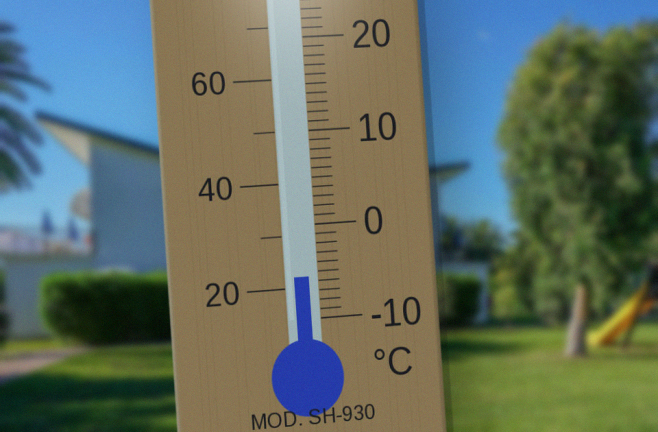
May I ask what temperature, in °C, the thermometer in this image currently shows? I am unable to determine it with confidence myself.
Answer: -5.5 °C
